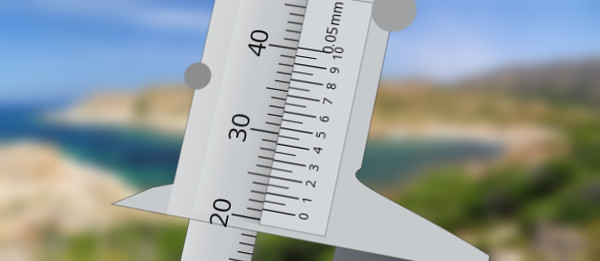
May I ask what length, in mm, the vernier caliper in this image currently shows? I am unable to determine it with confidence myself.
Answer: 21.2 mm
